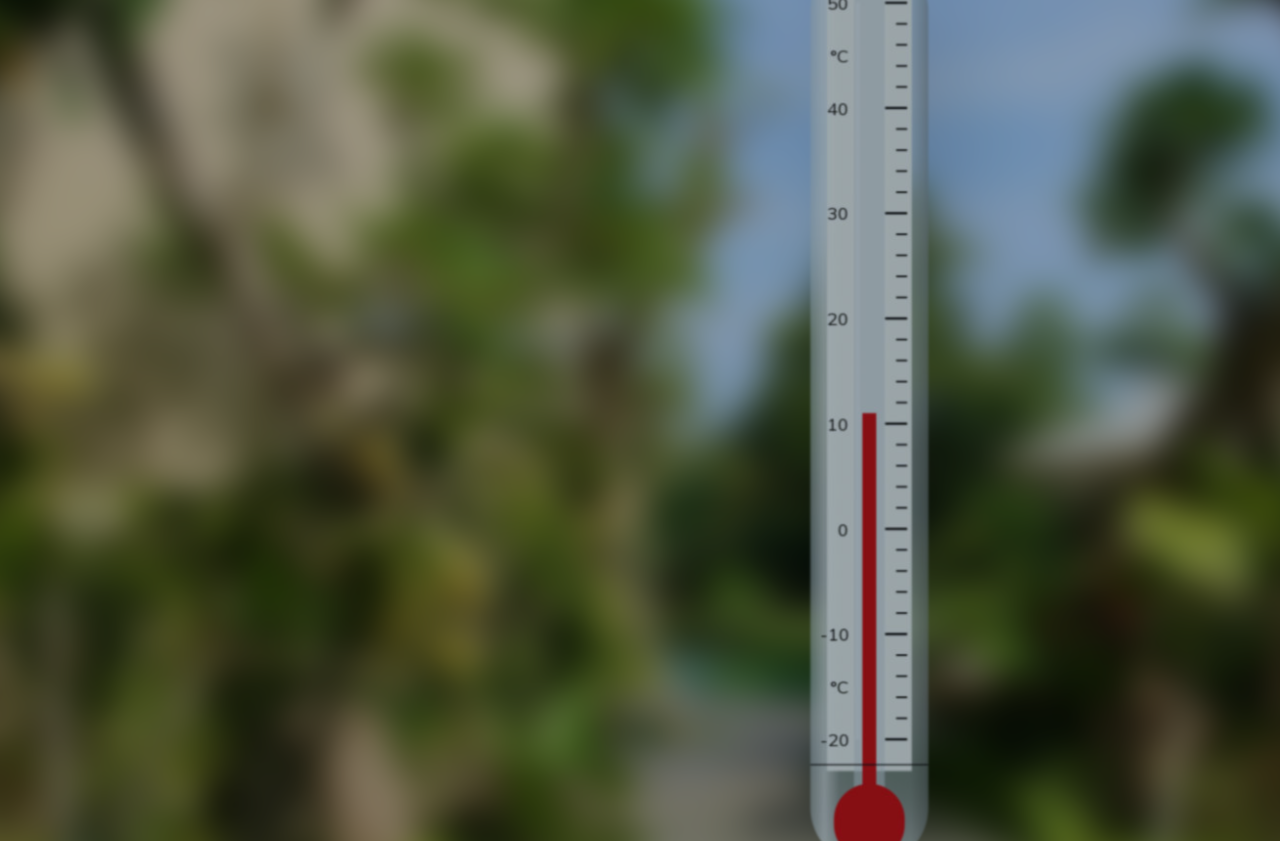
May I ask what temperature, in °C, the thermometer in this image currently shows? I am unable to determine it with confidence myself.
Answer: 11 °C
